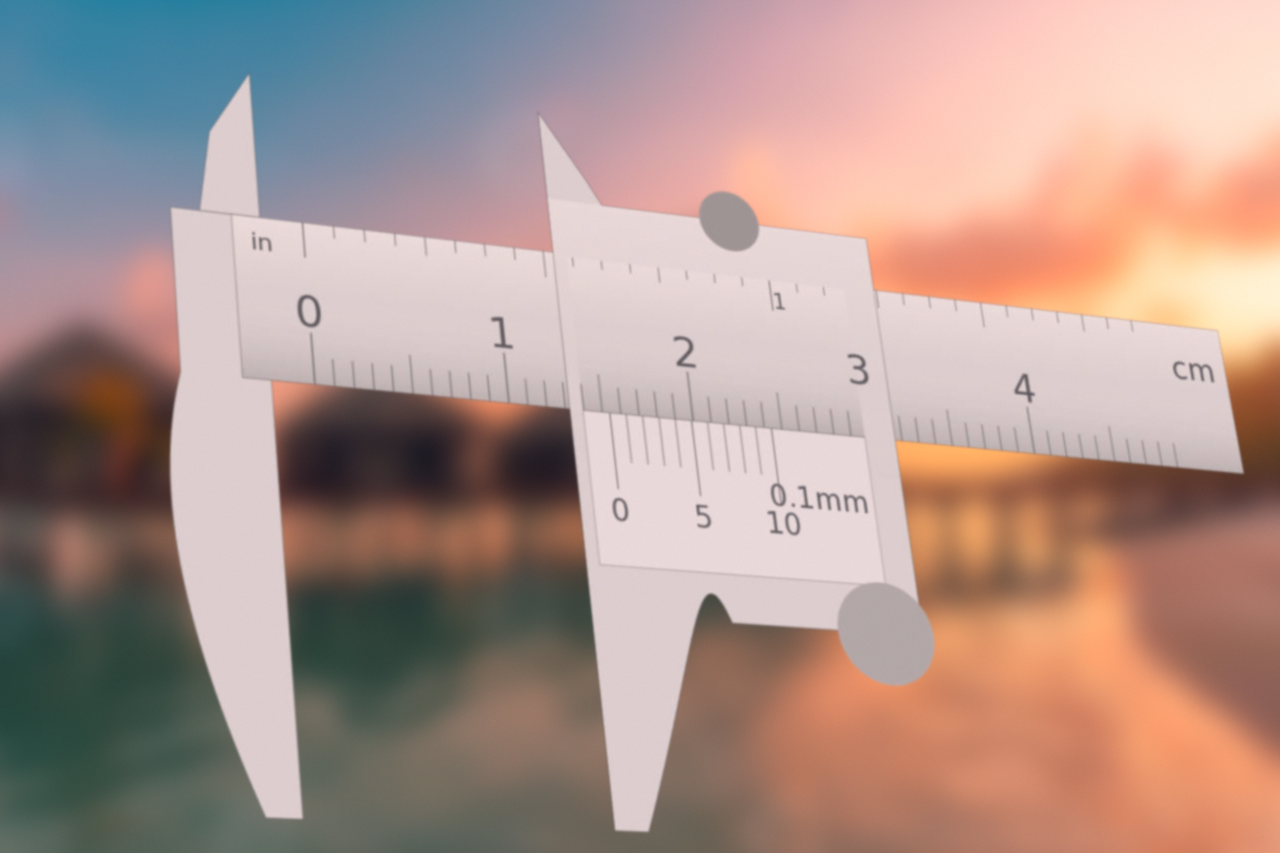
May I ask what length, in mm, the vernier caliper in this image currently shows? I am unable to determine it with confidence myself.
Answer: 15.4 mm
